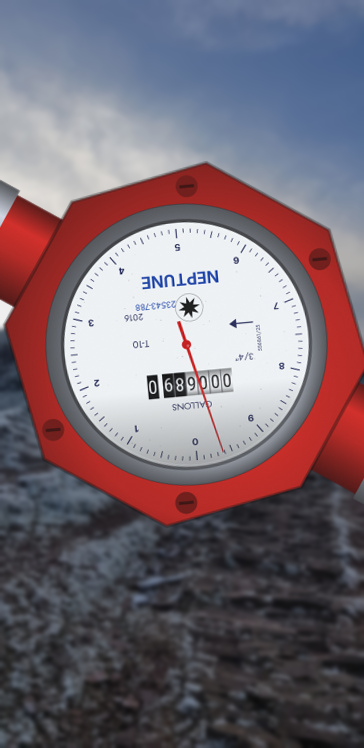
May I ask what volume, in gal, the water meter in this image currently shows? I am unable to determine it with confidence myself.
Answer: 6889.6 gal
